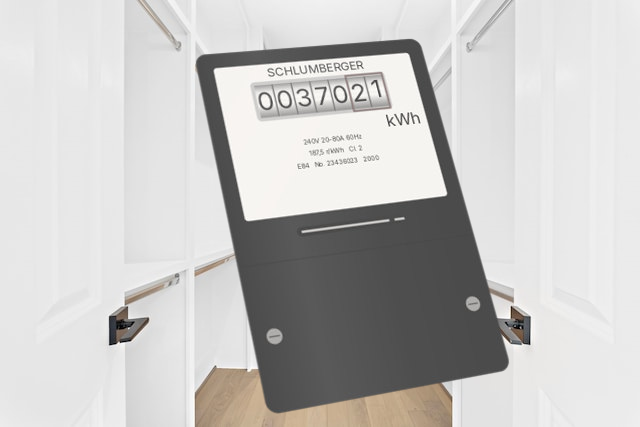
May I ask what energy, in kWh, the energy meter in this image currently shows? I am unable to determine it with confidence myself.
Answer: 370.21 kWh
